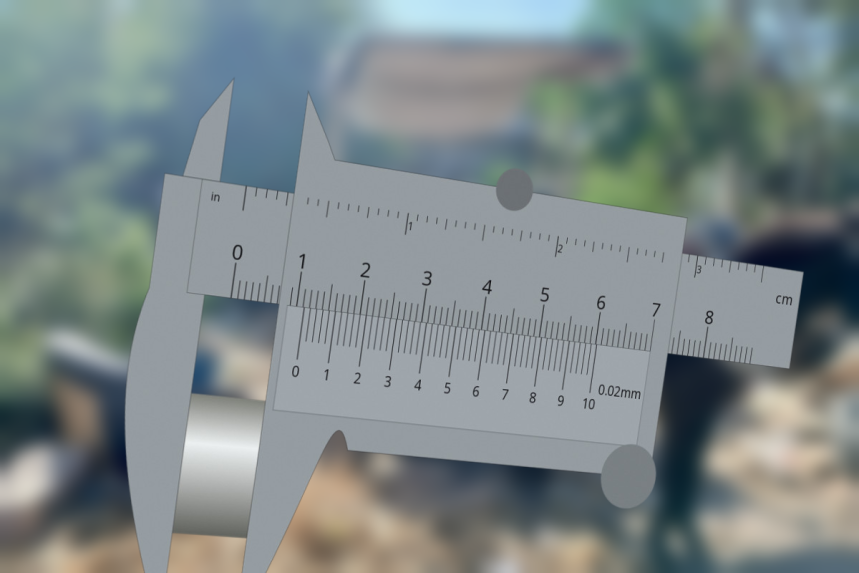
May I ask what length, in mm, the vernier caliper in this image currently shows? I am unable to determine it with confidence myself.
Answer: 11.2 mm
